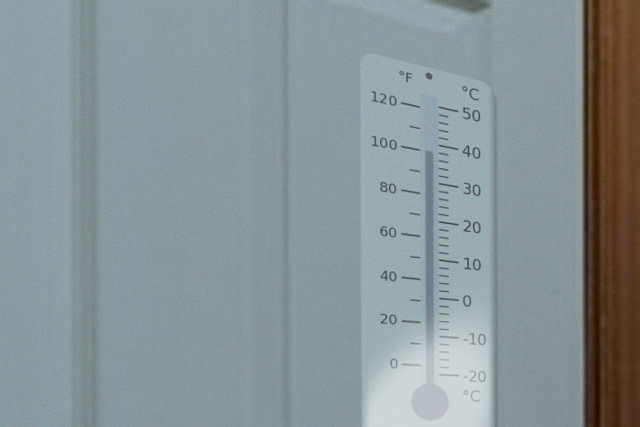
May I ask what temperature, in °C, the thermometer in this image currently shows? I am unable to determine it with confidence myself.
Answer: 38 °C
